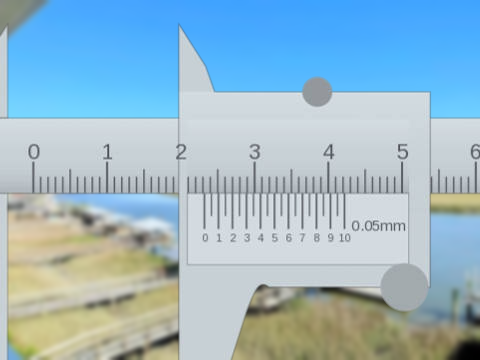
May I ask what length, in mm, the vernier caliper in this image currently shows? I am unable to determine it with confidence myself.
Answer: 23.2 mm
